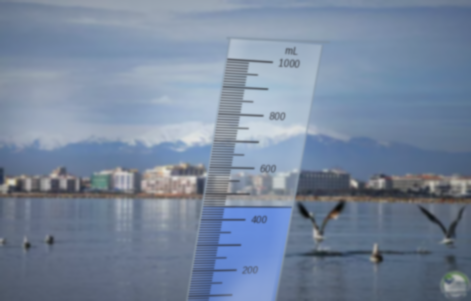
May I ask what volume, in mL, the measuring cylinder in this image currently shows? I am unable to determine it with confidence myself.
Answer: 450 mL
